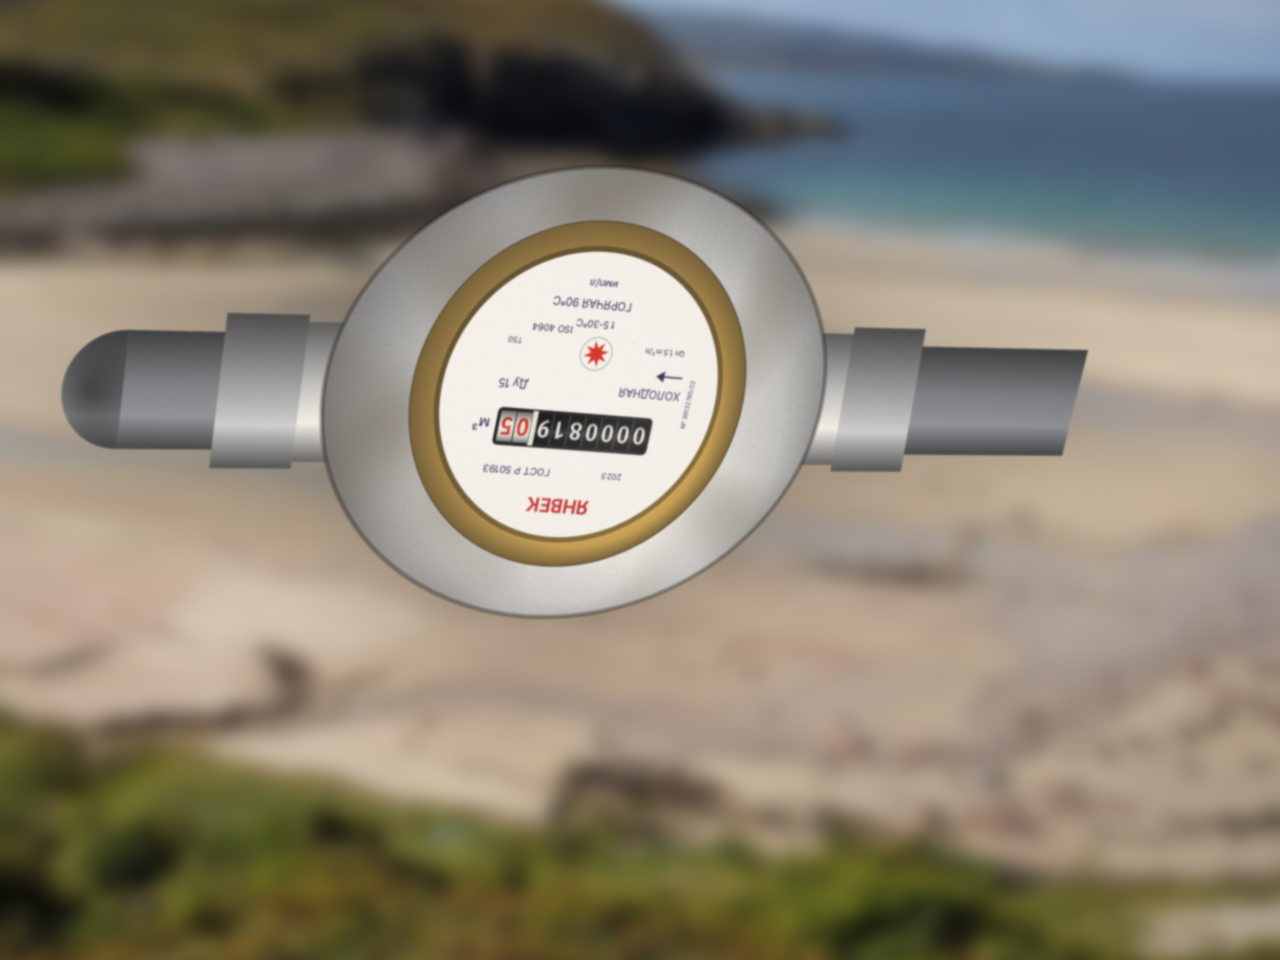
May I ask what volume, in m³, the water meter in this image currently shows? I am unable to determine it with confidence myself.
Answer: 819.05 m³
